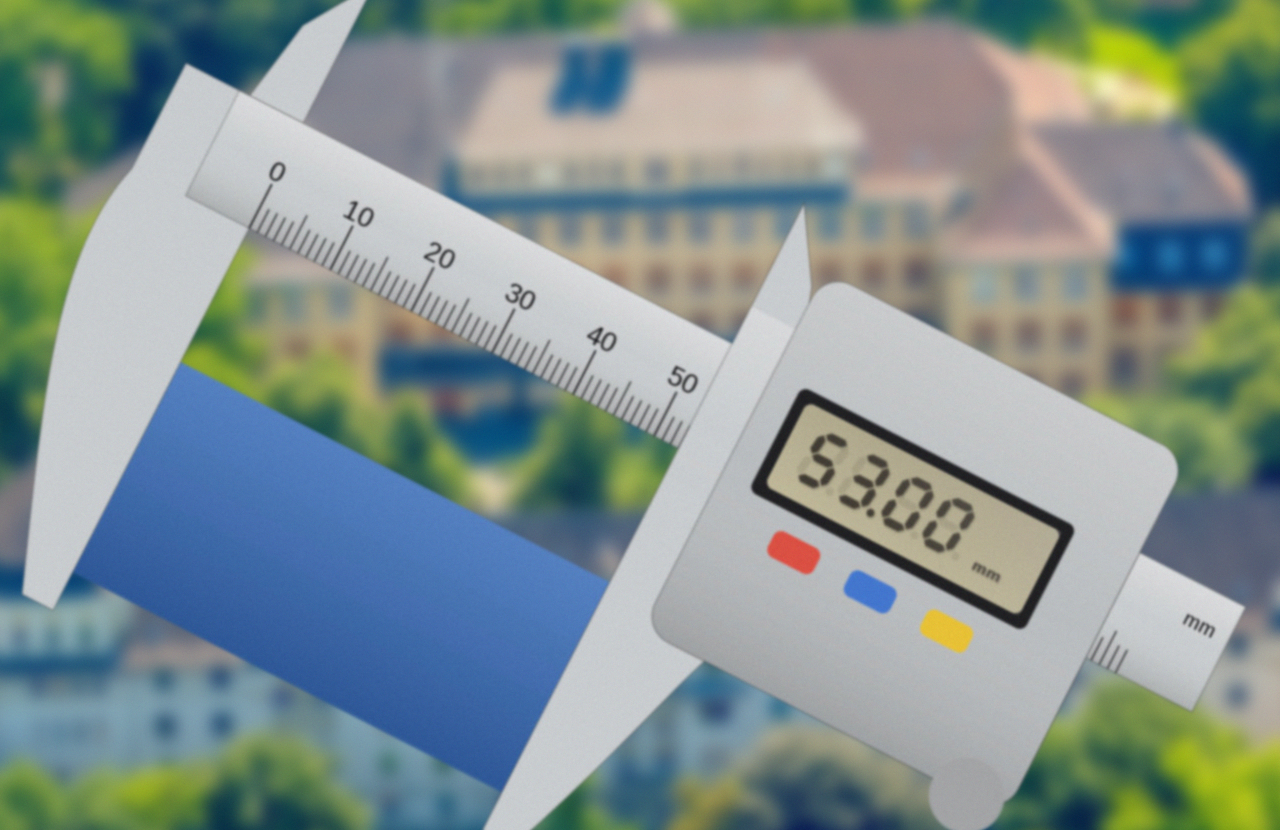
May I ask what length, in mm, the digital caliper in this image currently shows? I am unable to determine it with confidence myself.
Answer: 53.00 mm
